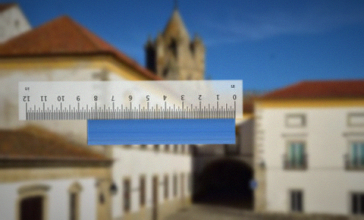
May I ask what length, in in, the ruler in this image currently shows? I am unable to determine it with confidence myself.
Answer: 8.5 in
